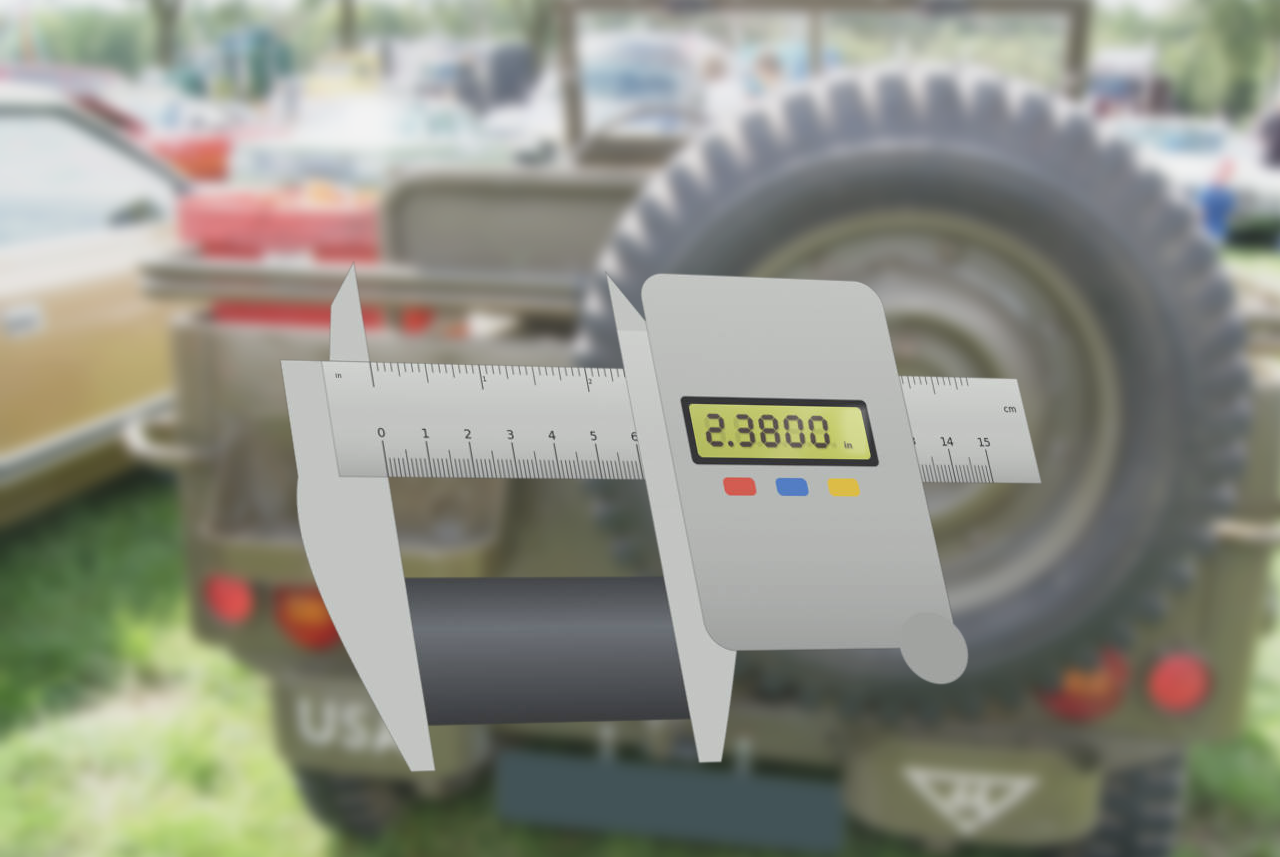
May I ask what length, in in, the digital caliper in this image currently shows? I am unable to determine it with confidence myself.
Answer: 2.3800 in
